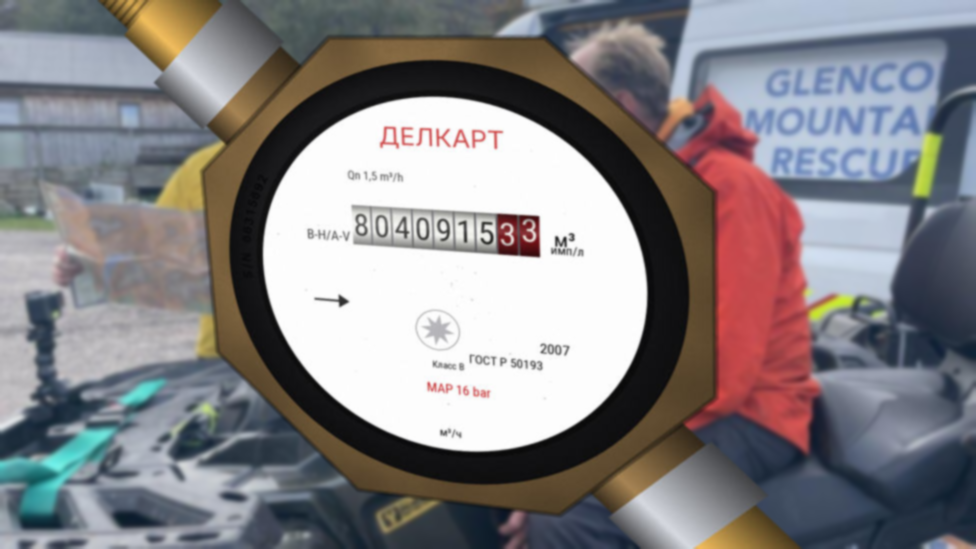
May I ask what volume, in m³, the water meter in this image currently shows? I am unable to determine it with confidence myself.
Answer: 8040915.33 m³
